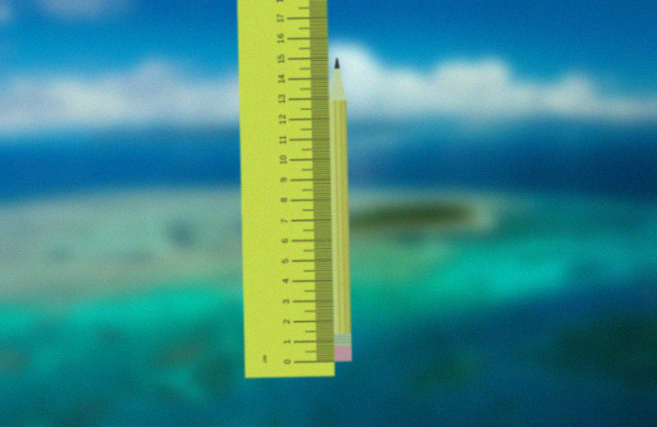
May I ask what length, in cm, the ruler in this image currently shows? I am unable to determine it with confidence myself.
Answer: 15 cm
